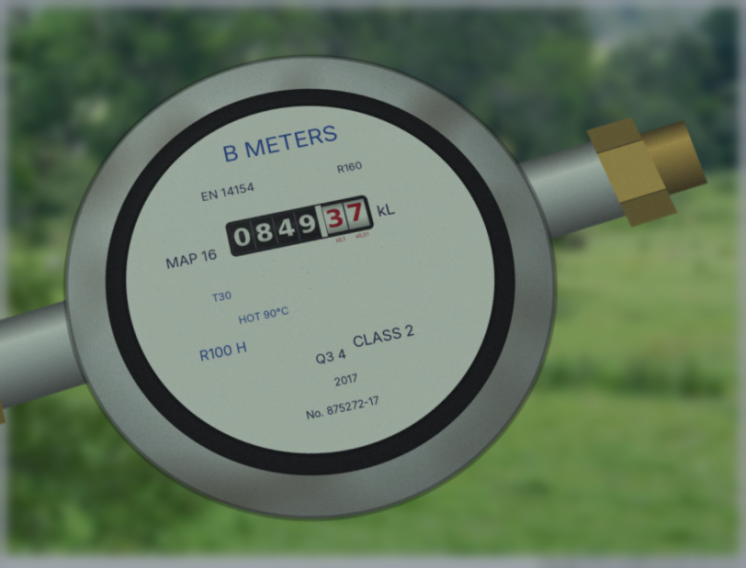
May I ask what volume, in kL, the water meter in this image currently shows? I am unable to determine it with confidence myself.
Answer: 849.37 kL
